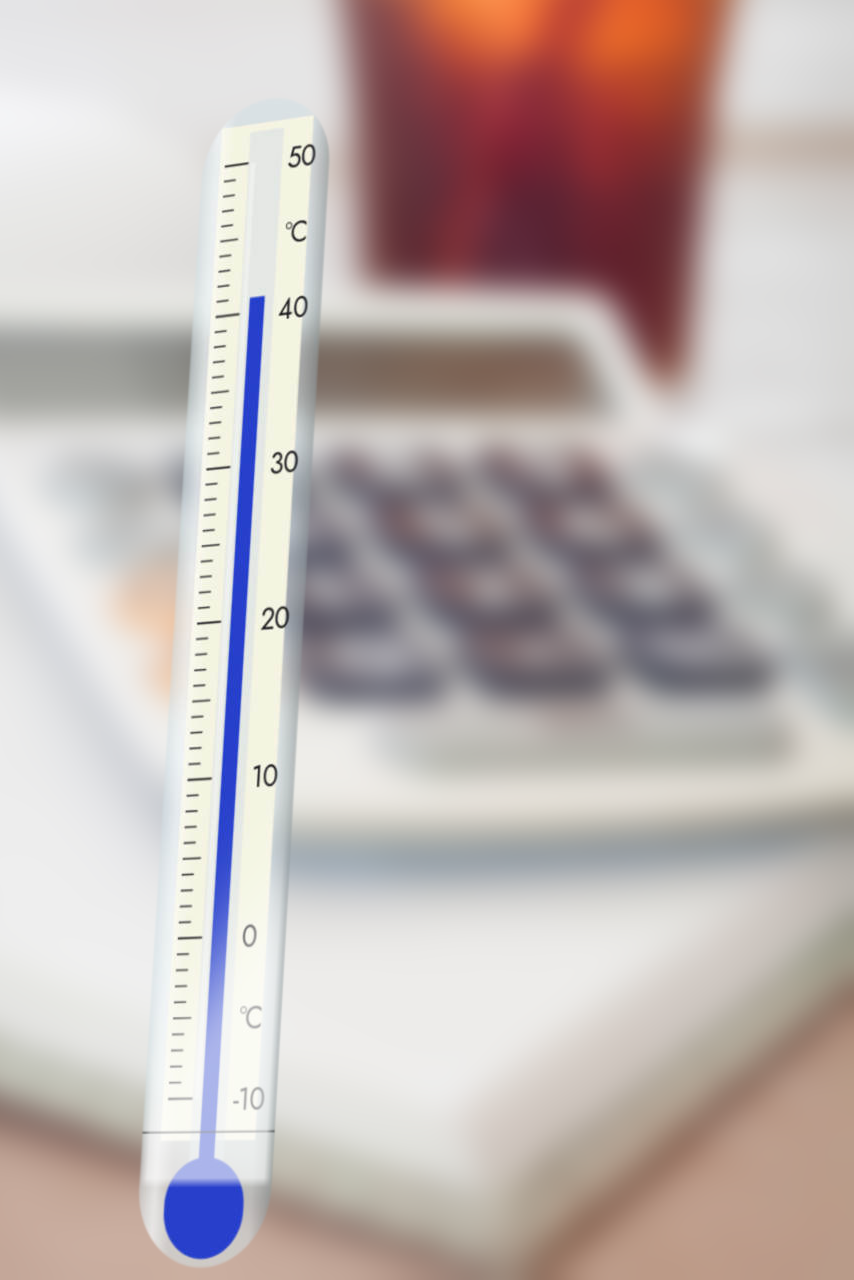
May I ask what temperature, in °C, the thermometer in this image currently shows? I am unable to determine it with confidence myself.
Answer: 41 °C
